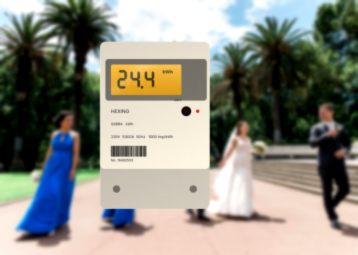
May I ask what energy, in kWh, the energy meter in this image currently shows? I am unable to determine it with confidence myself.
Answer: 24.4 kWh
